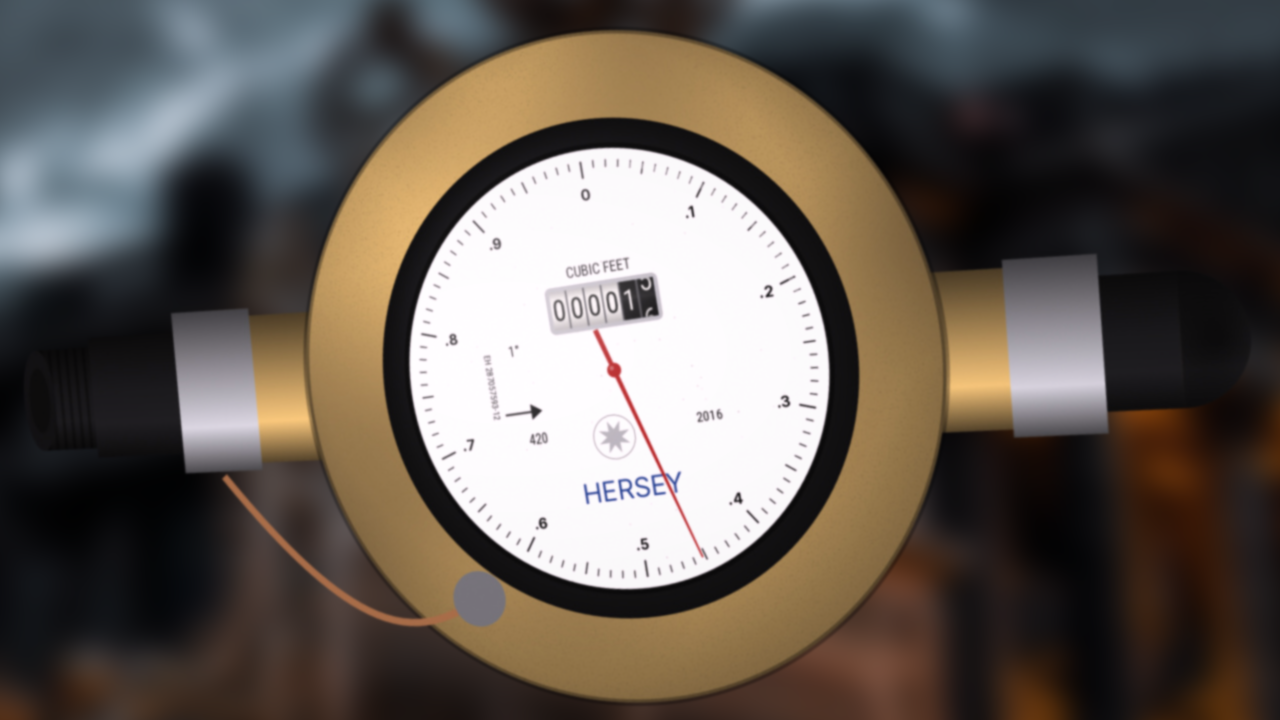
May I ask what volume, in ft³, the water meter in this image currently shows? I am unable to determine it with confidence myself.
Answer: 15.45 ft³
